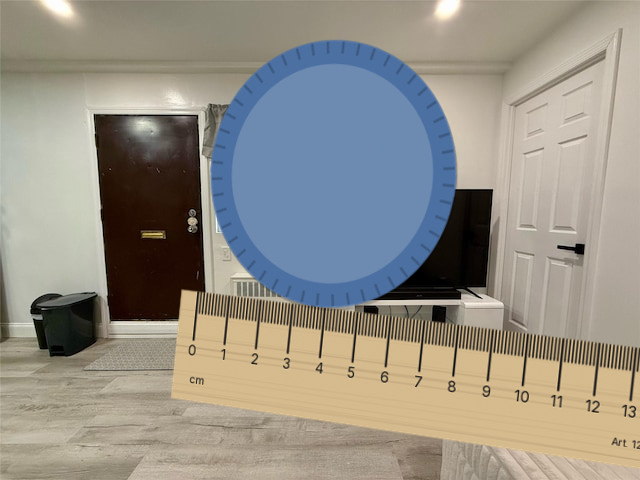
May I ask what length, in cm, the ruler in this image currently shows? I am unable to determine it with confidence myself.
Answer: 7.5 cm
